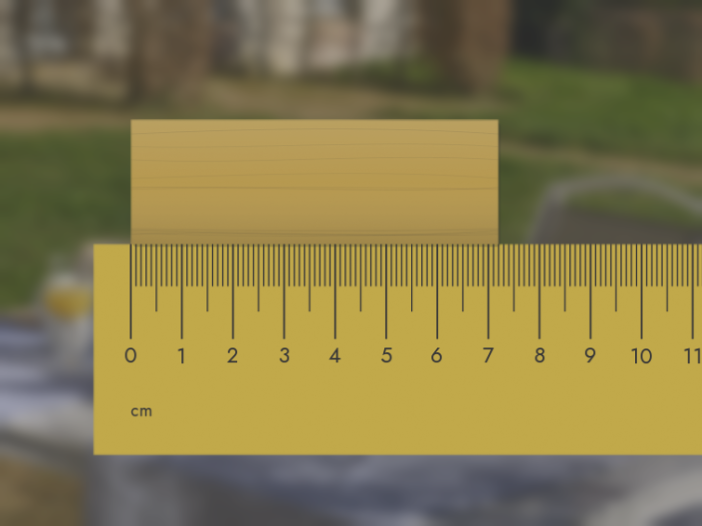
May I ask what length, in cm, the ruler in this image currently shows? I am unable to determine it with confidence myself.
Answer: 7.2 cm
